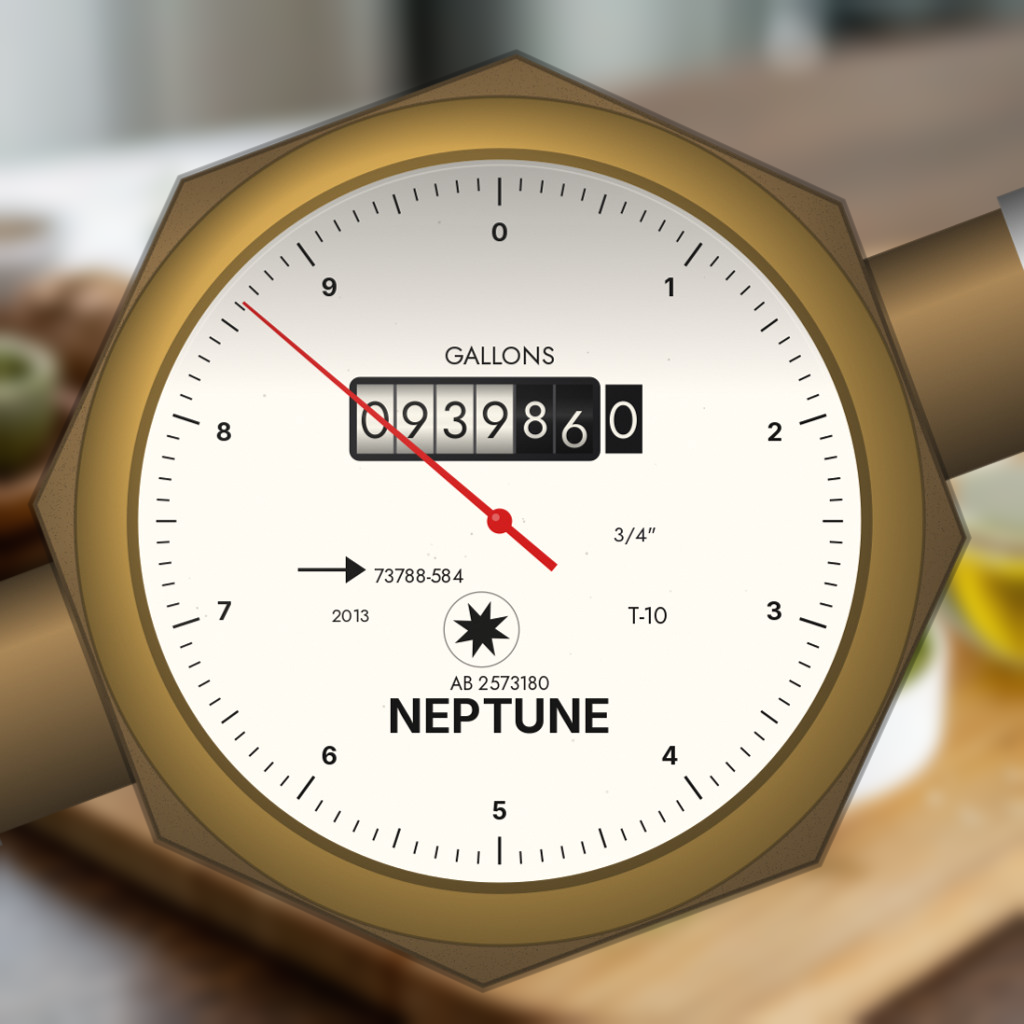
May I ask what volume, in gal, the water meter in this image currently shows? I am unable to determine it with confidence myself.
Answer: 939858.6 gal
